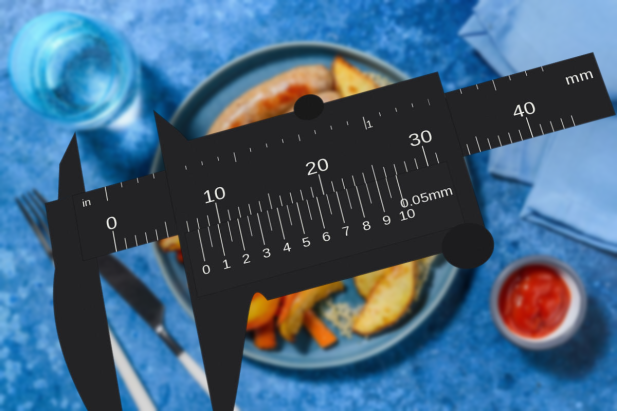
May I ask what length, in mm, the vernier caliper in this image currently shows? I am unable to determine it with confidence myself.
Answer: 7.9 mm
